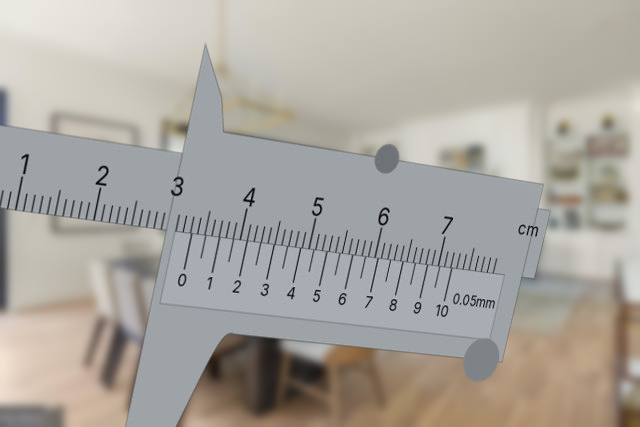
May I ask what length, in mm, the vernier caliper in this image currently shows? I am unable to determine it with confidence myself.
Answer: 33.2 mm
